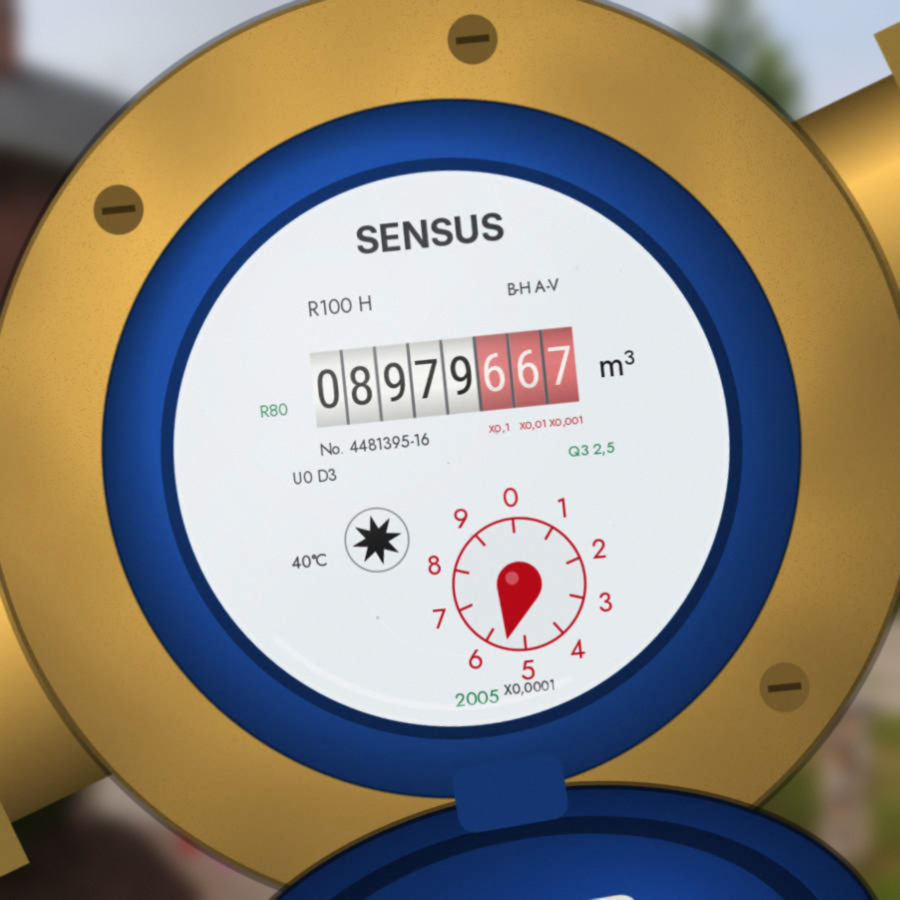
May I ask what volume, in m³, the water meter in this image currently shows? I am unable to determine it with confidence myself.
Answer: 8979.6675 m³
